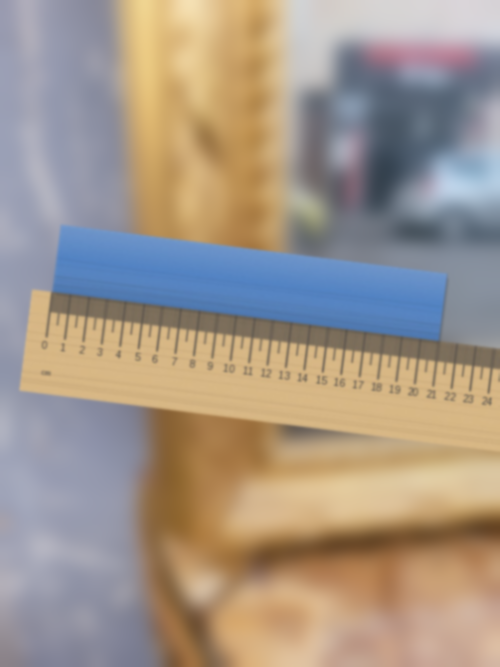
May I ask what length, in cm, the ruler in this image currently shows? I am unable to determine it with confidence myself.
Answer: 21 cm
